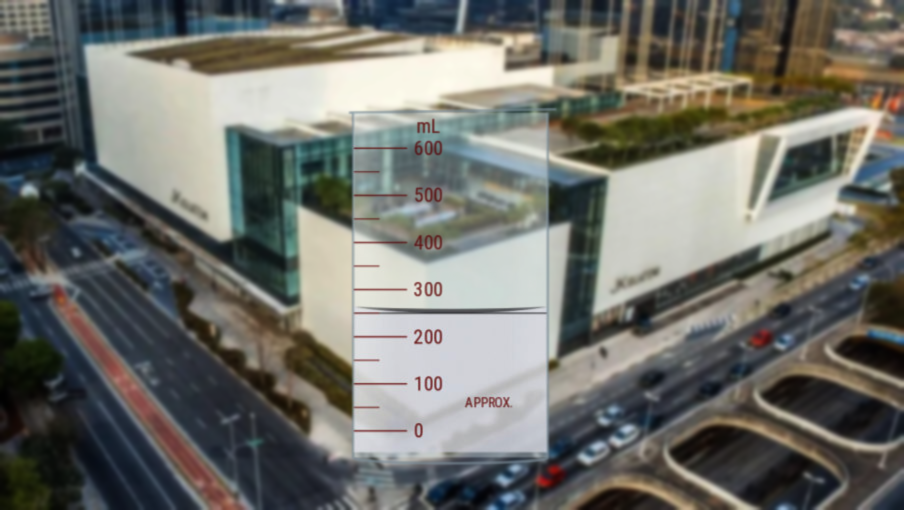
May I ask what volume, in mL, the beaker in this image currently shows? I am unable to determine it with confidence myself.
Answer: 250 mL
